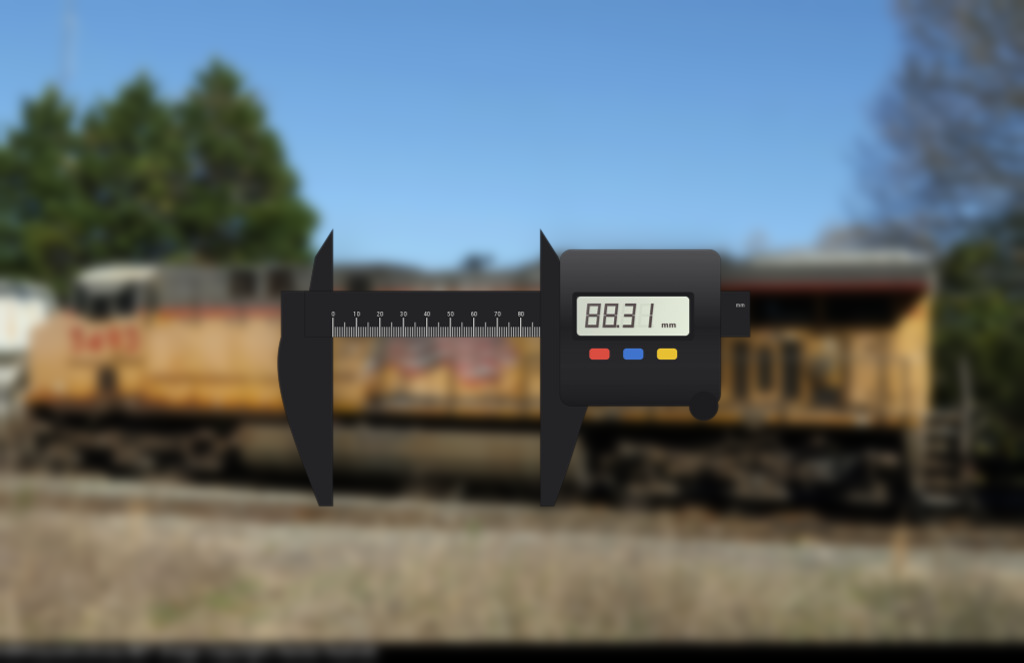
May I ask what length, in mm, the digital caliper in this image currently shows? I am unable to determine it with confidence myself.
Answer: 88.31 mm
